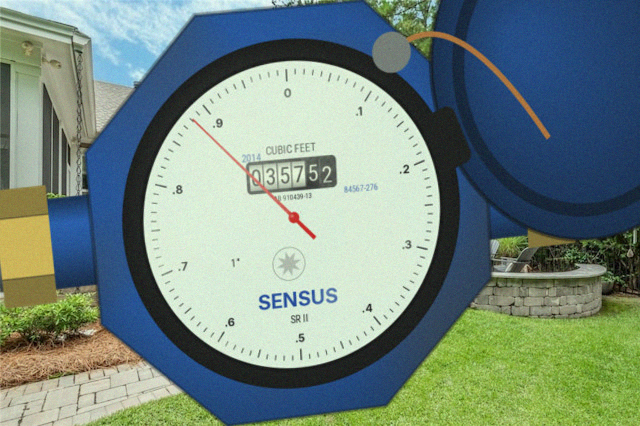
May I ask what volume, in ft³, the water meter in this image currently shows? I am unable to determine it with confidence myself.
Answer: 35751.88 ft³
